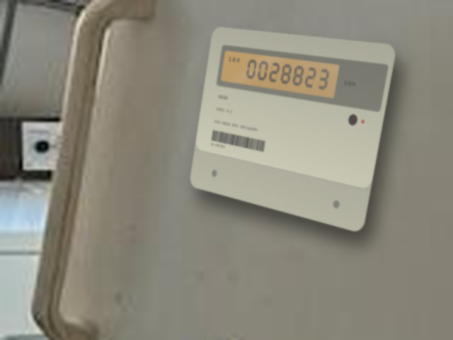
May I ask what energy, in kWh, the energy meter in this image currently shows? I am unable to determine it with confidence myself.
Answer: 28823 kWh
